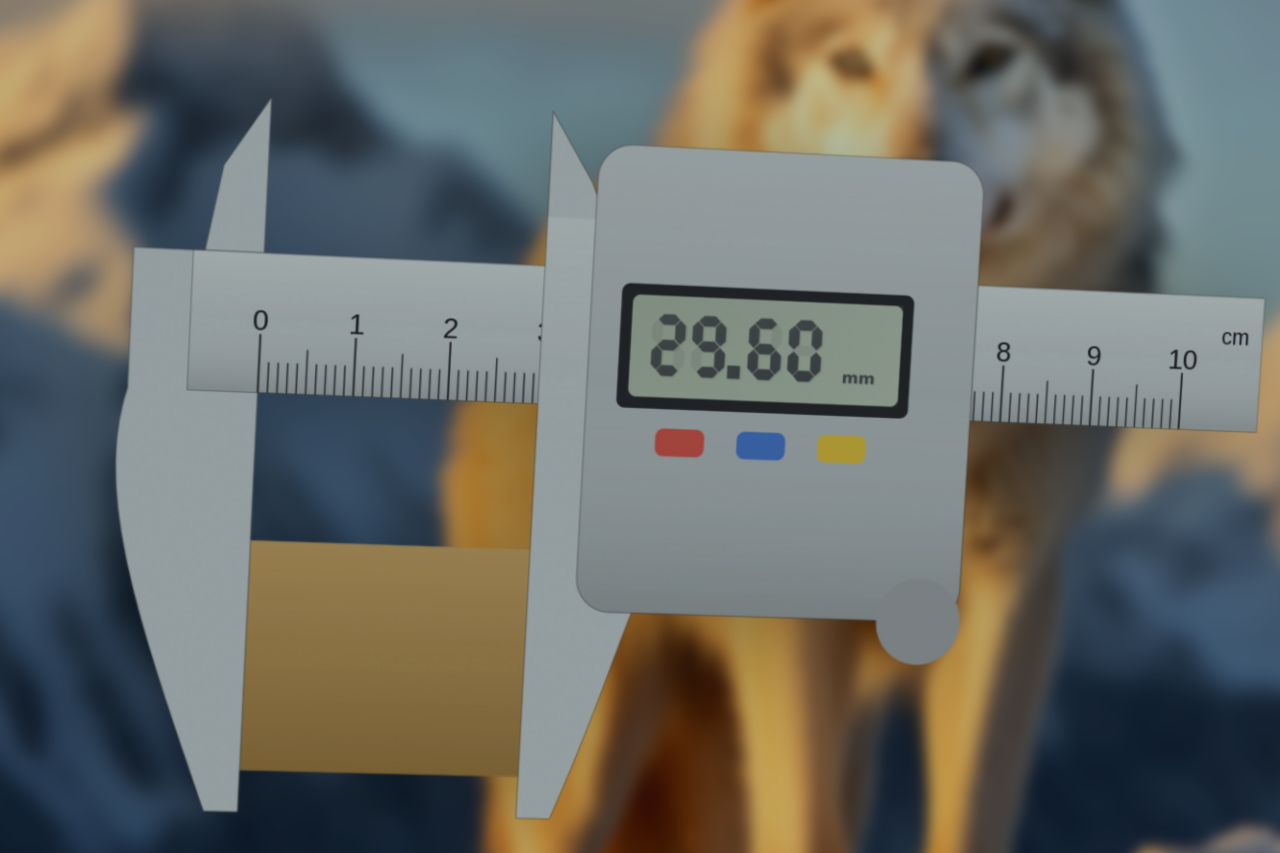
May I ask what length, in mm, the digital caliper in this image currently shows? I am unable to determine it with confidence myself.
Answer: 29.60 mm
